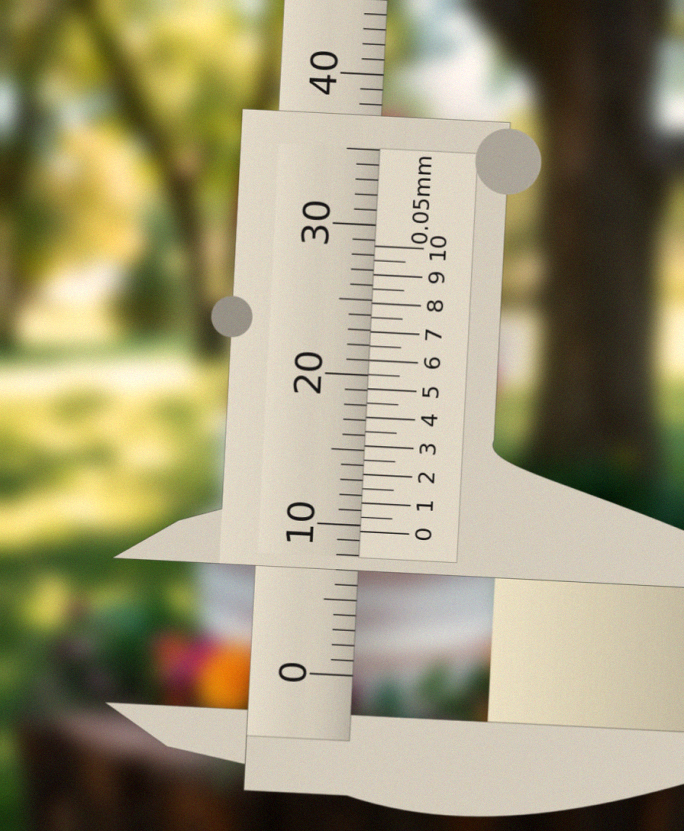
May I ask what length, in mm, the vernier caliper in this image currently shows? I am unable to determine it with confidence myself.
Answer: 9.6 mm
